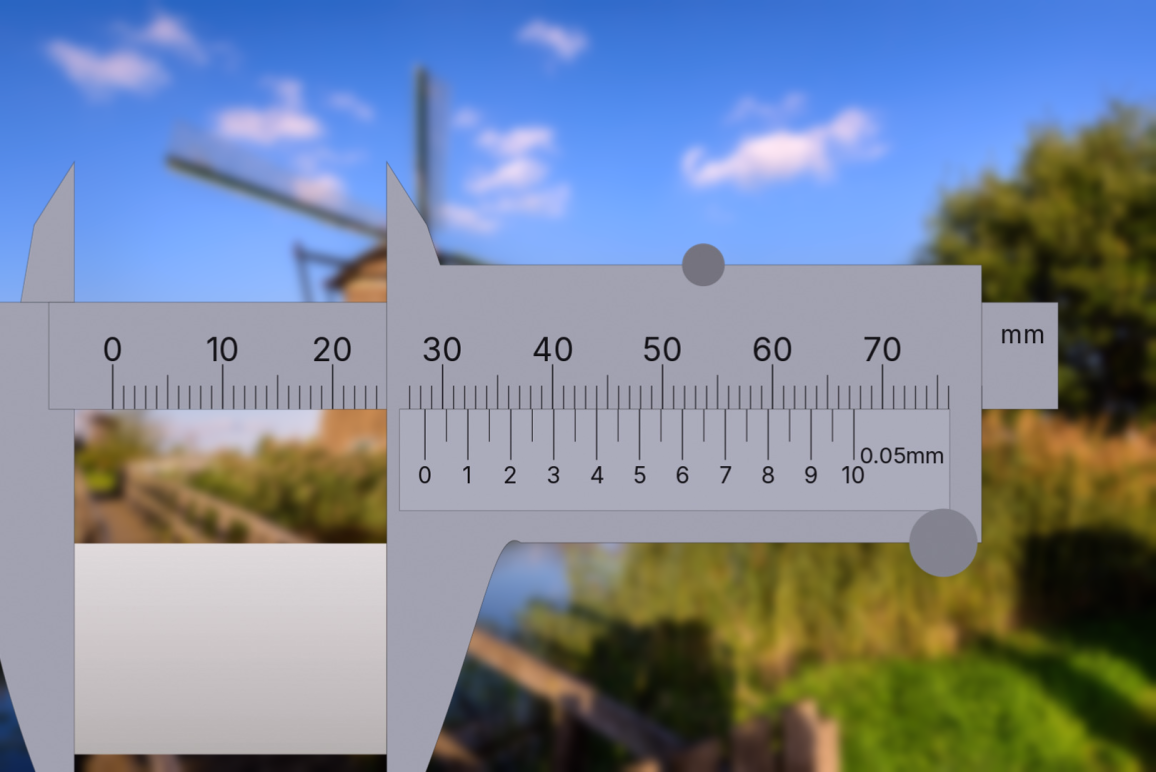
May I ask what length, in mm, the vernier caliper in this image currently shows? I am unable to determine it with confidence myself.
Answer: 28.4 mm
